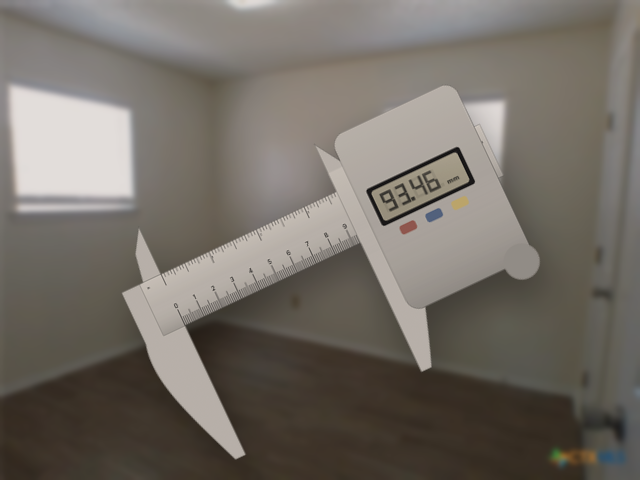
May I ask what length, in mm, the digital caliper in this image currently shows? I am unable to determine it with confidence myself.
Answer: 93.46 mm
